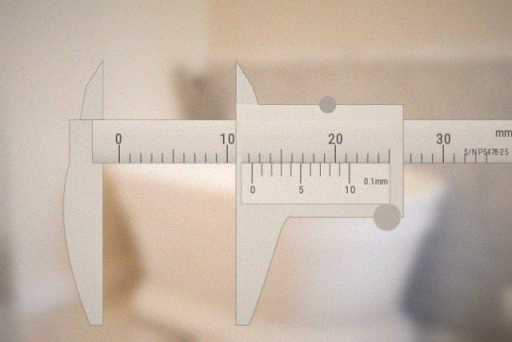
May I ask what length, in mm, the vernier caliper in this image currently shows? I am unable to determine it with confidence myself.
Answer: 12.3 mm
